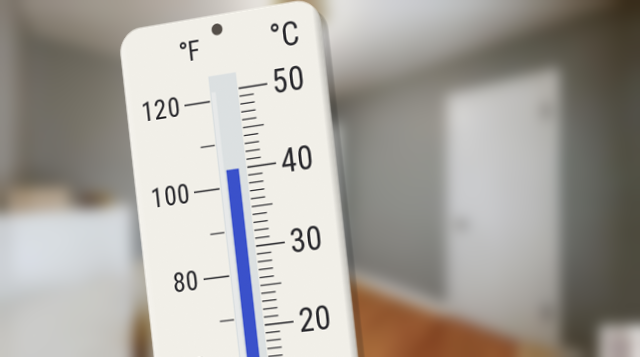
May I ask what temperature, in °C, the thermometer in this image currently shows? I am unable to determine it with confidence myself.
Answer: 40 °C
